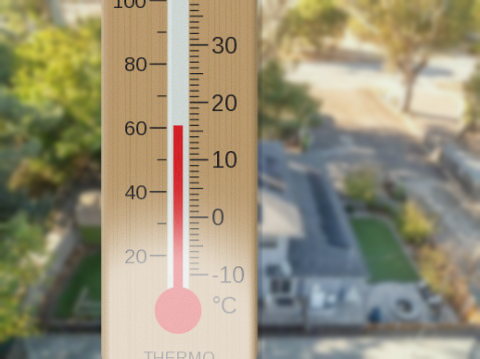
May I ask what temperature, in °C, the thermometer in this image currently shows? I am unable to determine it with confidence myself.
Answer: 16 °C
